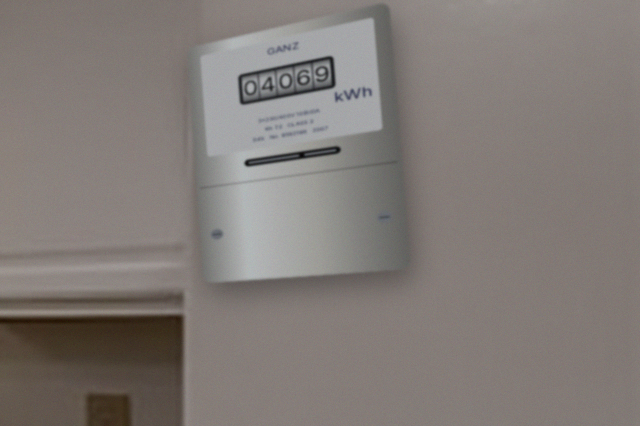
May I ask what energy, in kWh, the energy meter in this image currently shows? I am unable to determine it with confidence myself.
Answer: 4069 kWh
